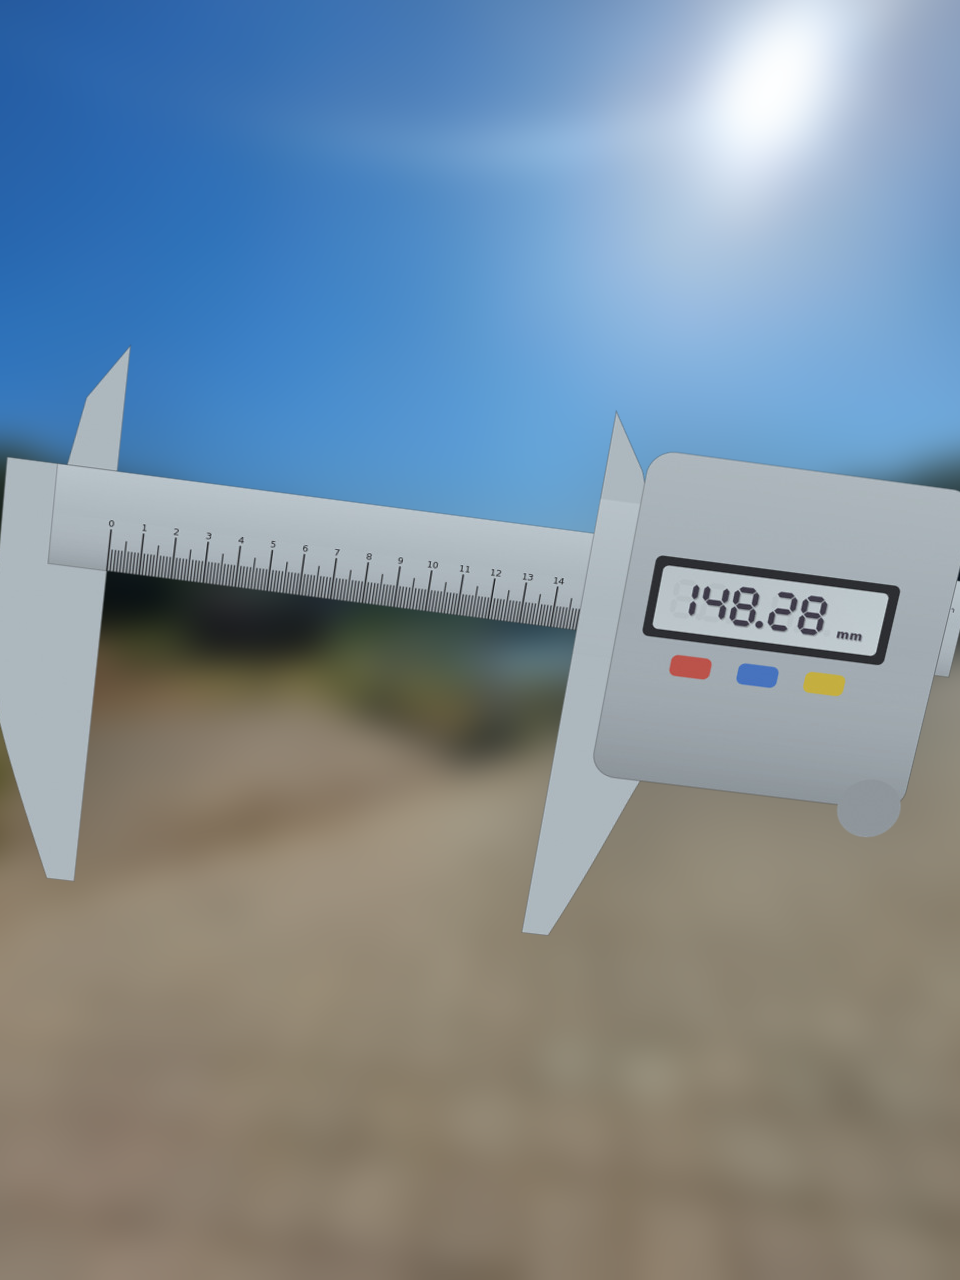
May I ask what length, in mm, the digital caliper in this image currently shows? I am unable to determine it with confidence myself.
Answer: 148.28 mm
